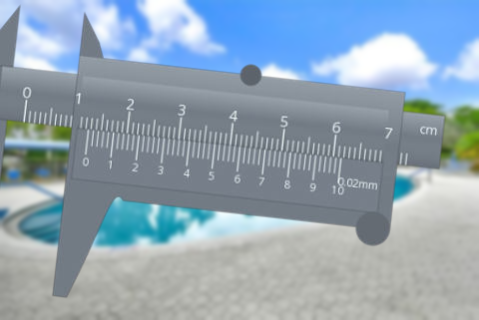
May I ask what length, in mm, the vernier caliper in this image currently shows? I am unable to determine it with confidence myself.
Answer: 12.5 mm
